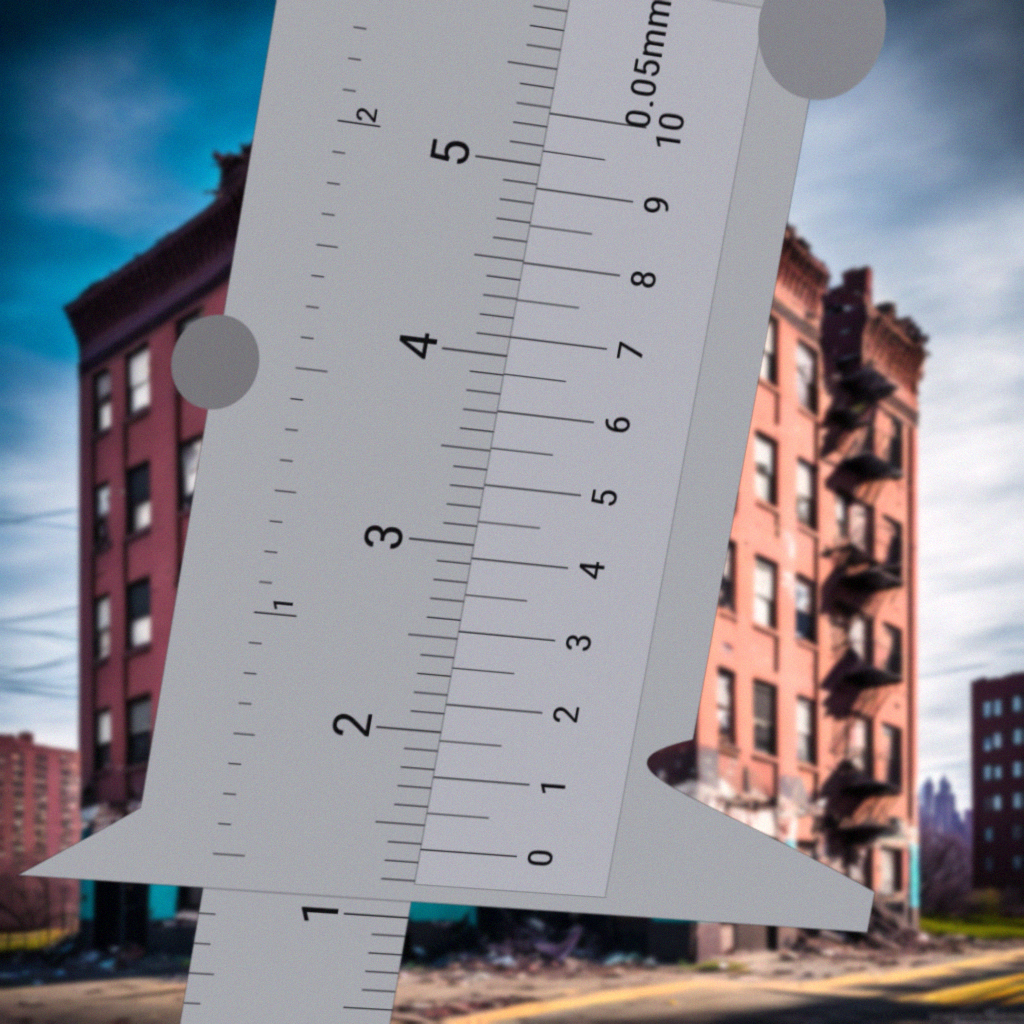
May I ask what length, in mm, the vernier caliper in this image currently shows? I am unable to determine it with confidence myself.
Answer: 13.7 mm
